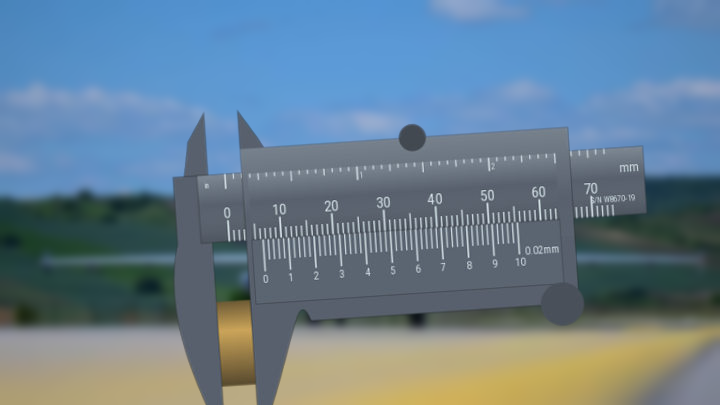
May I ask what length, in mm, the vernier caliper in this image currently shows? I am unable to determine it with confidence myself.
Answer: 6.5 mm
